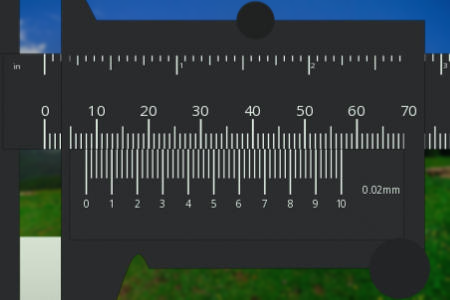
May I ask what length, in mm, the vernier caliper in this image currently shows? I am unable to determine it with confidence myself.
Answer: 8.0 mm
